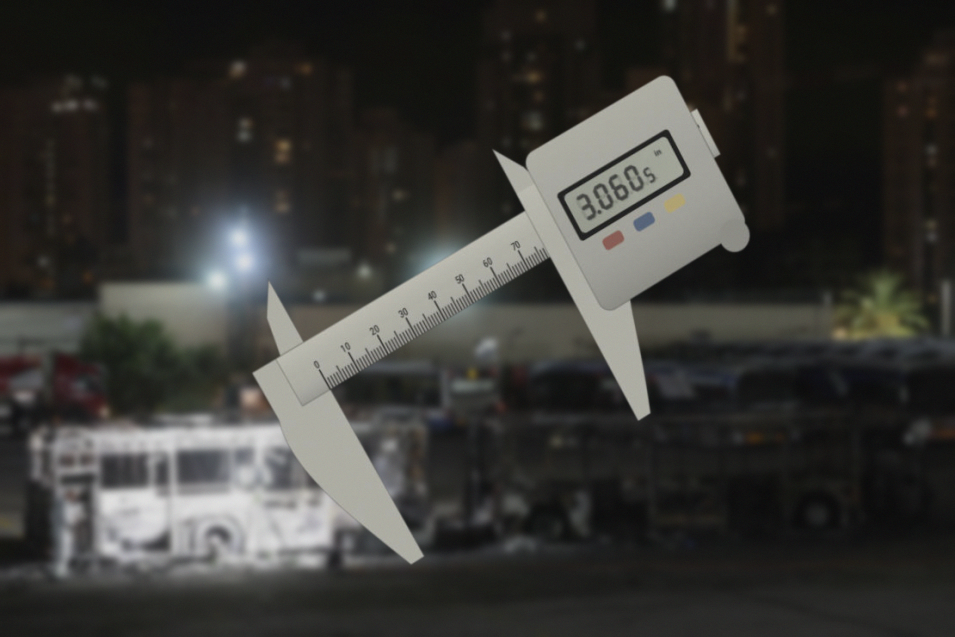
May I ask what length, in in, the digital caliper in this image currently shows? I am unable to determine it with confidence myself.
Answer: 3.0605 in
